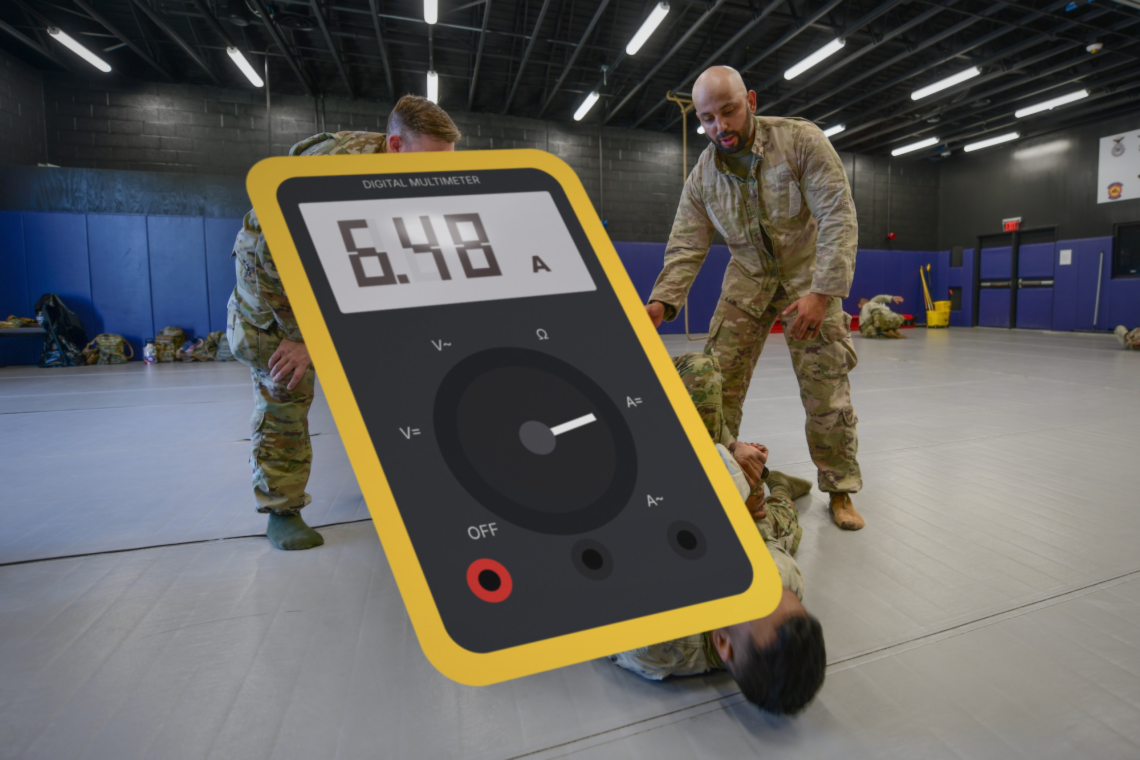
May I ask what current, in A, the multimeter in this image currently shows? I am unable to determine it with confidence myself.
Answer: 6.48 A
